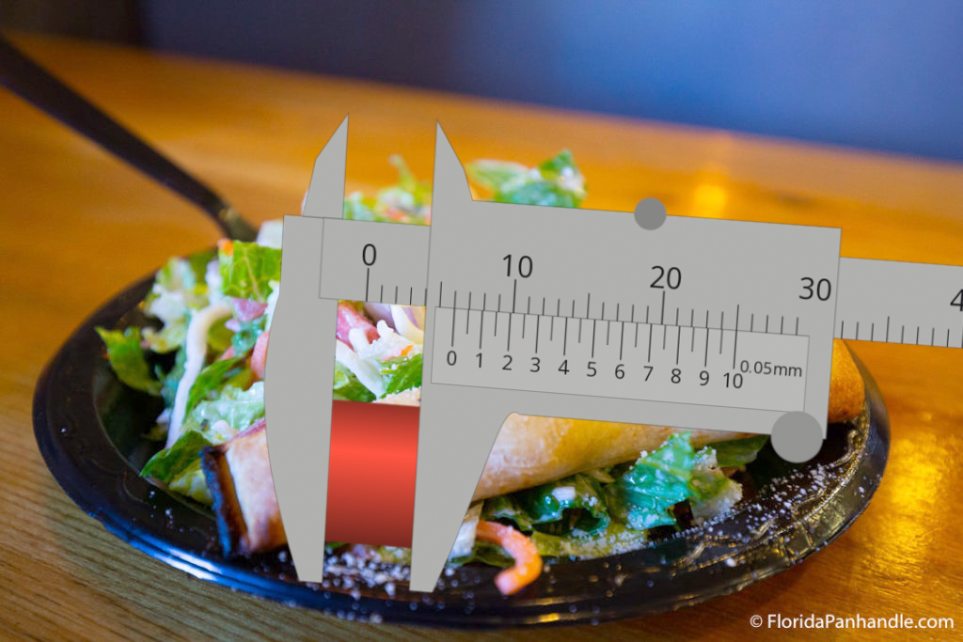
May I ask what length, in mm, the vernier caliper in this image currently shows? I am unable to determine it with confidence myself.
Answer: 6.0 mm
